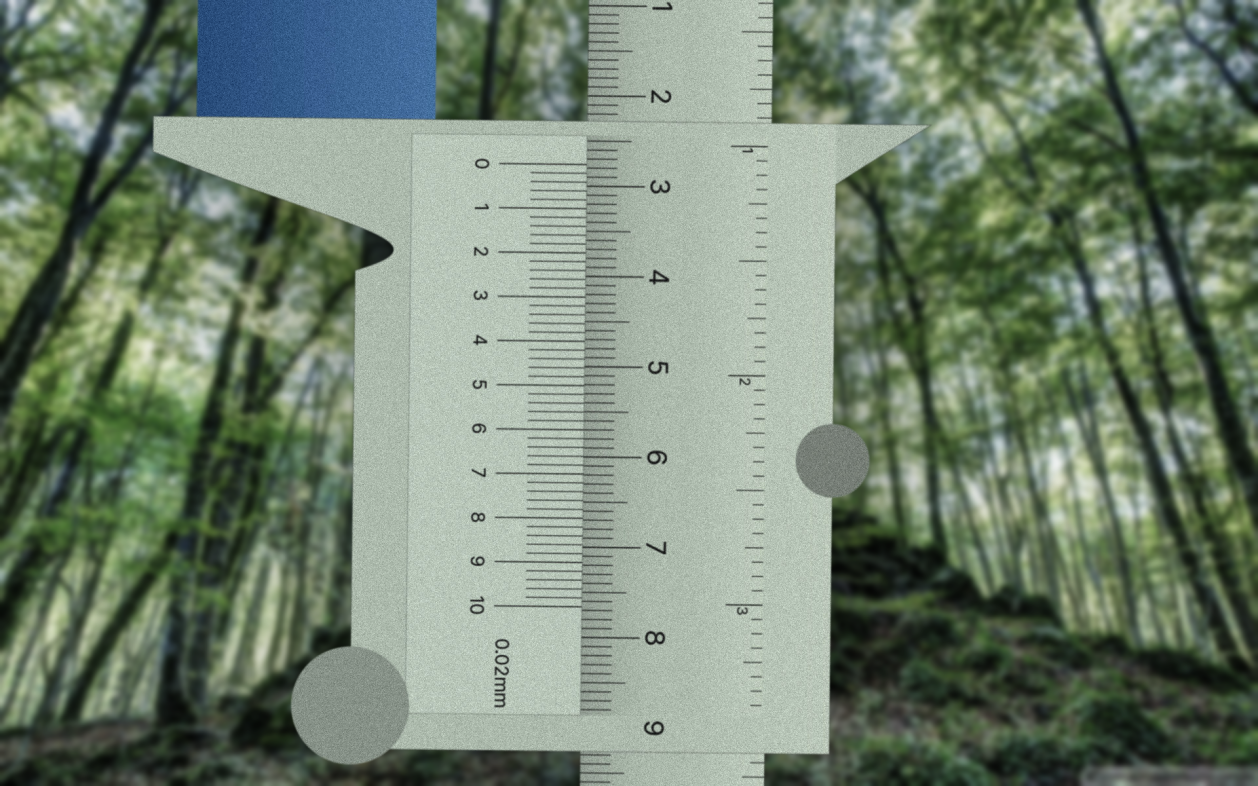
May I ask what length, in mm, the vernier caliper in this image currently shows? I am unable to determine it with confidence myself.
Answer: 27.6 mm
